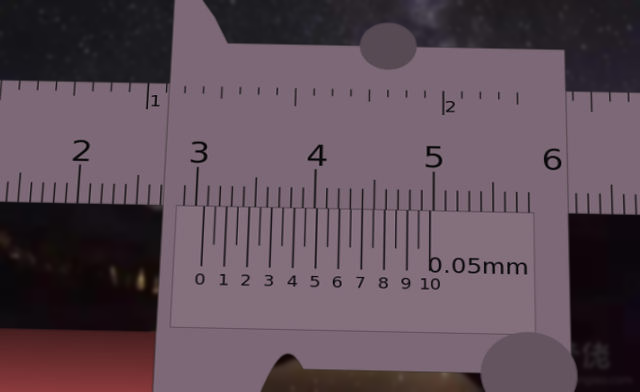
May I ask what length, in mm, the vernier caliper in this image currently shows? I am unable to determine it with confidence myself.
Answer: 30.7 mm
